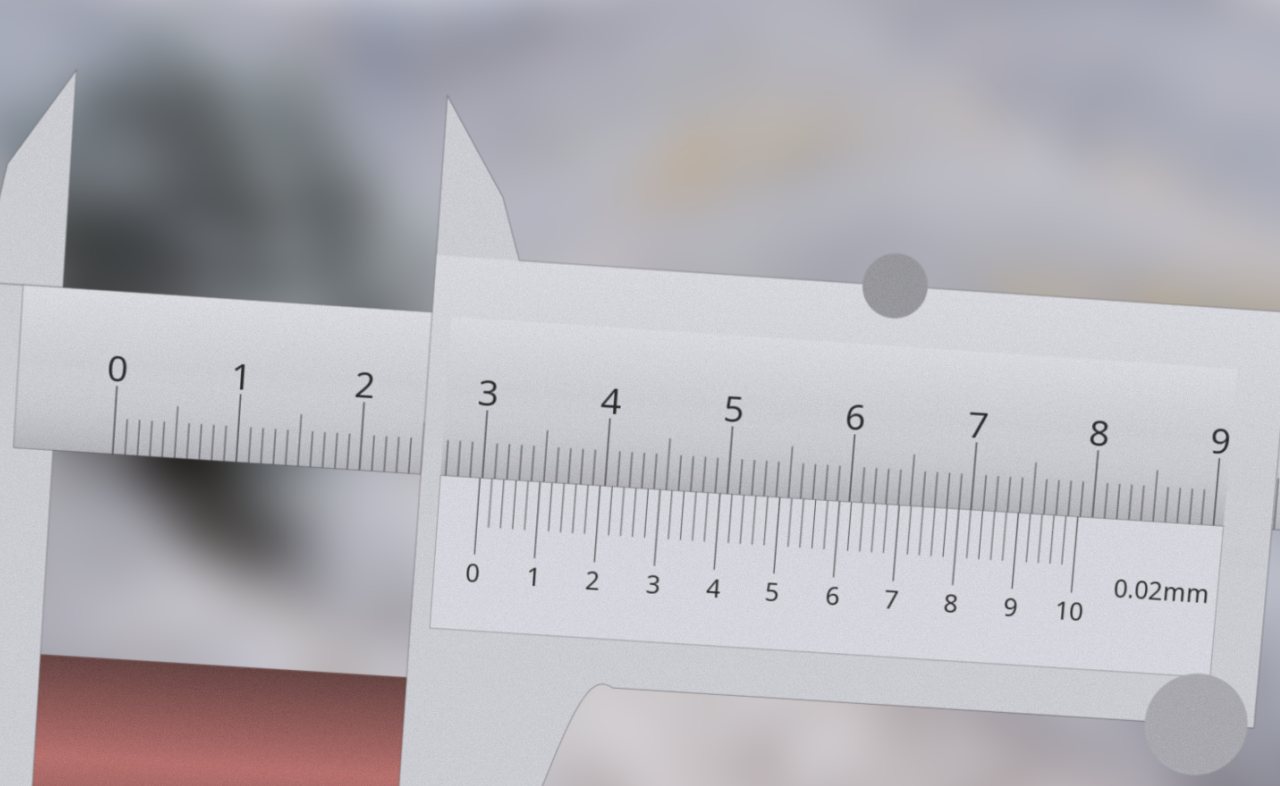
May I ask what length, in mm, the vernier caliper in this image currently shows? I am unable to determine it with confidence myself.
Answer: 29.8 mm
